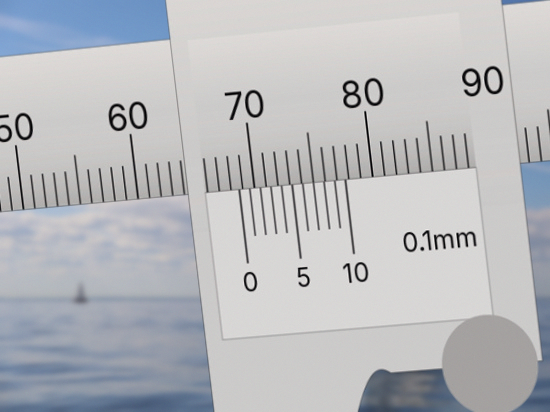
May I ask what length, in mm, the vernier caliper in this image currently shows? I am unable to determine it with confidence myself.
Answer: 68.7 mm
